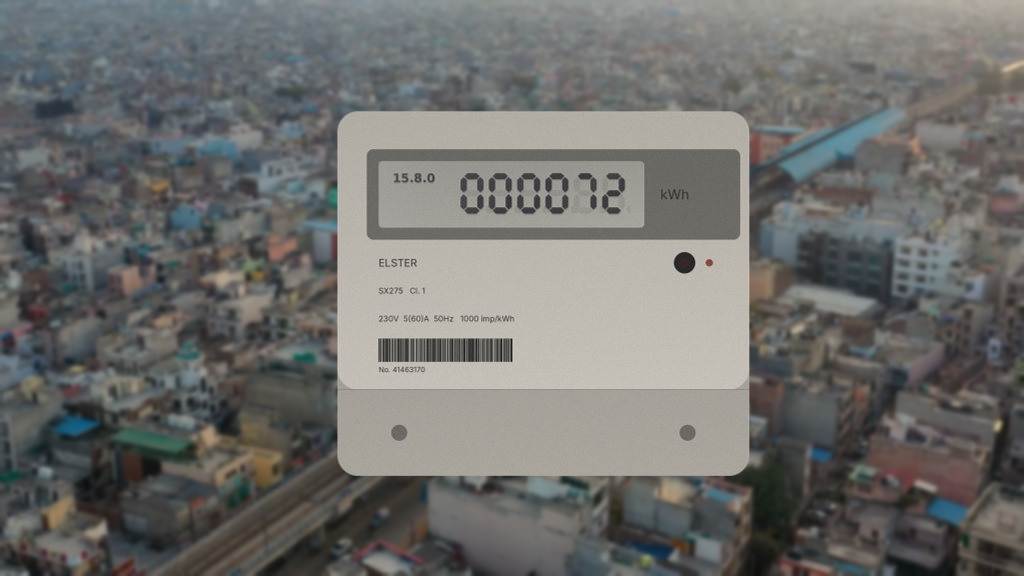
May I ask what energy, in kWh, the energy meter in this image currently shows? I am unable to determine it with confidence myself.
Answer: 72 kWh
